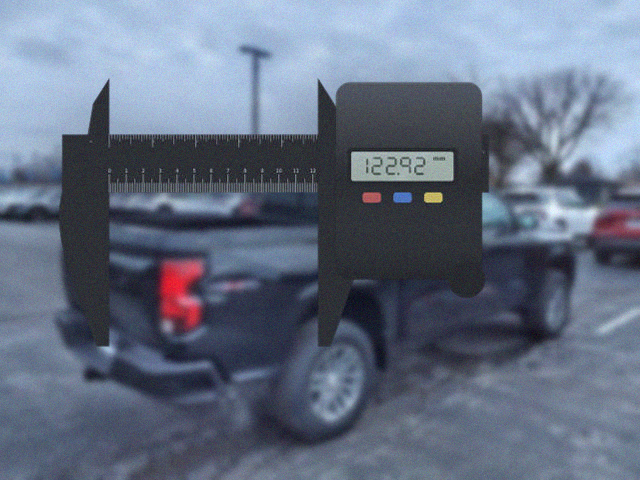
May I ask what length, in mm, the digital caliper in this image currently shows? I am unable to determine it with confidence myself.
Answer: 122.92 mm
